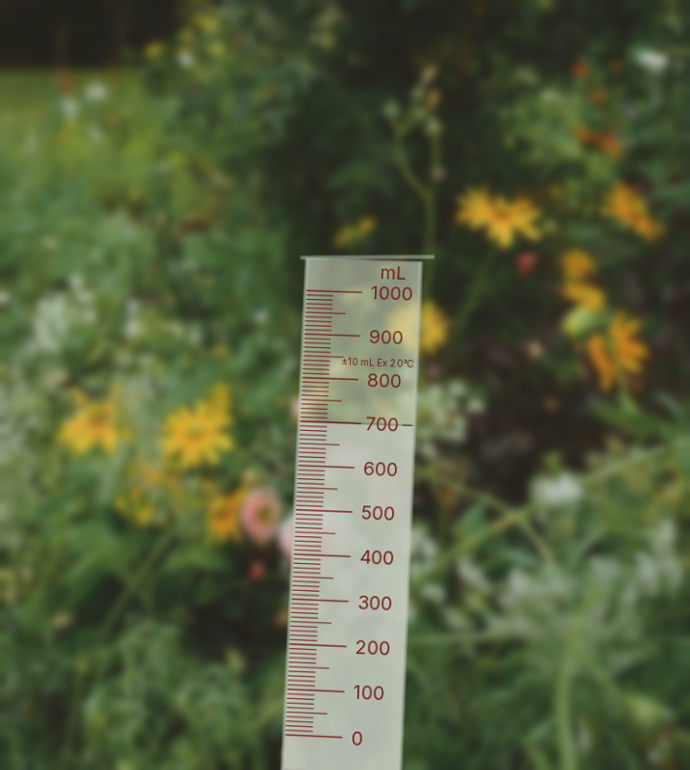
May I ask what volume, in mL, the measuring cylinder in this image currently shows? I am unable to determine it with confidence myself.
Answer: 700 mL
